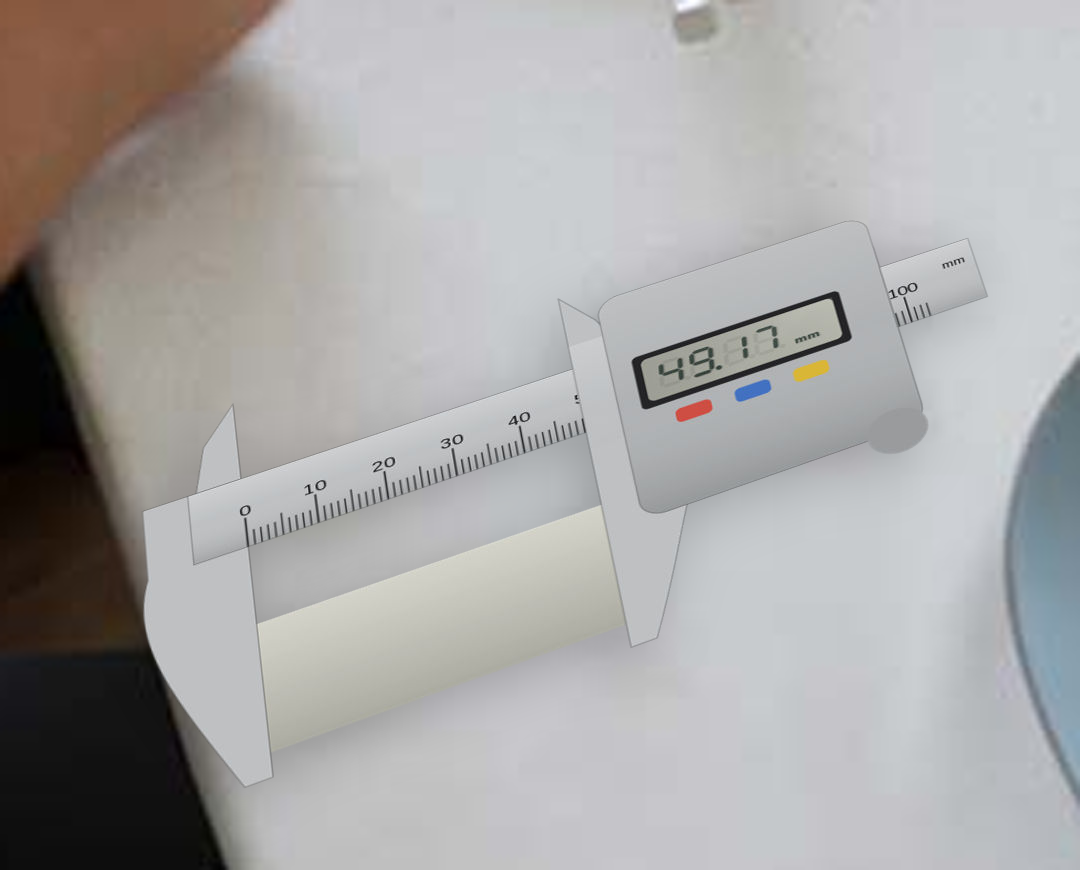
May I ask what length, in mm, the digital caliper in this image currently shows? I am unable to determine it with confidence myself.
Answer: 49.17 mm
